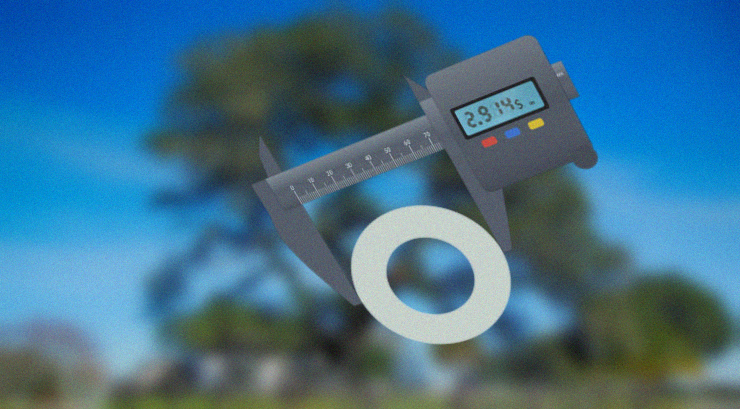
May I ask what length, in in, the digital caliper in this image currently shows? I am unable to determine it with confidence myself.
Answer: 2.9145 in
